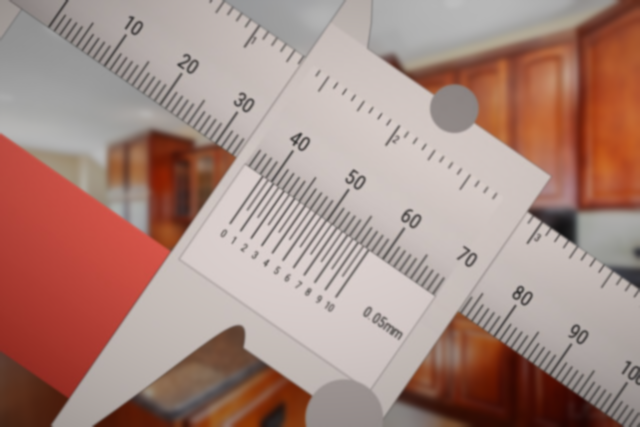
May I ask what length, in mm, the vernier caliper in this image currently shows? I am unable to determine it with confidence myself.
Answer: 38.5 mm
